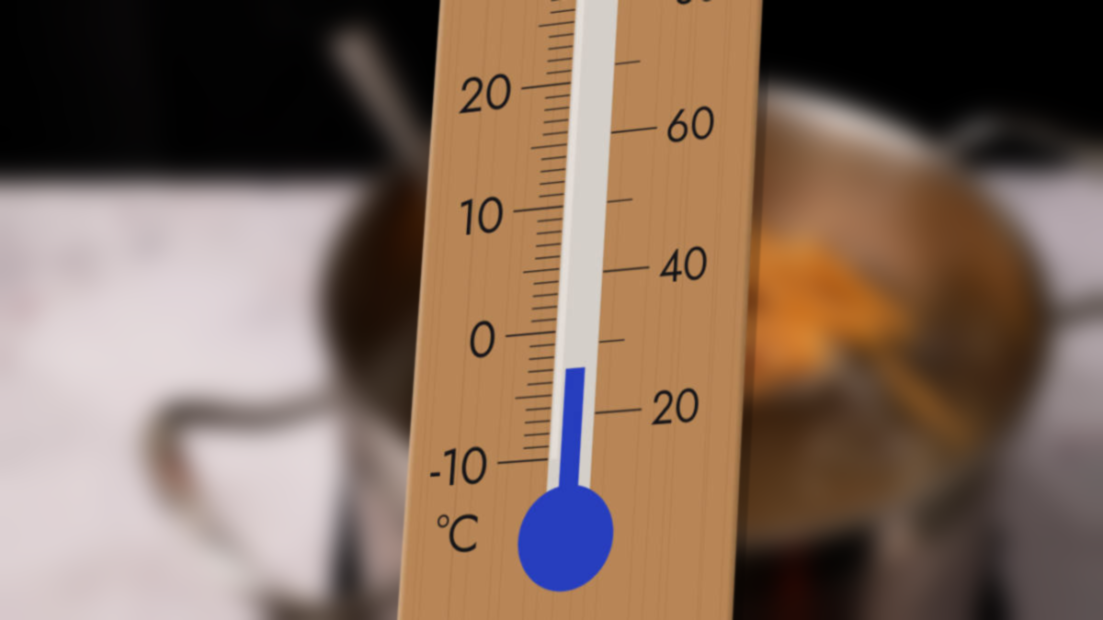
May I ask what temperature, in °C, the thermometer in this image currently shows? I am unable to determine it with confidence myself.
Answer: -3 °C
